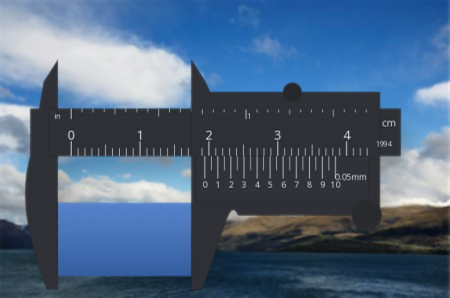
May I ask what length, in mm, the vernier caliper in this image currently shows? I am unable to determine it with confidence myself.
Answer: 19.4 mm
